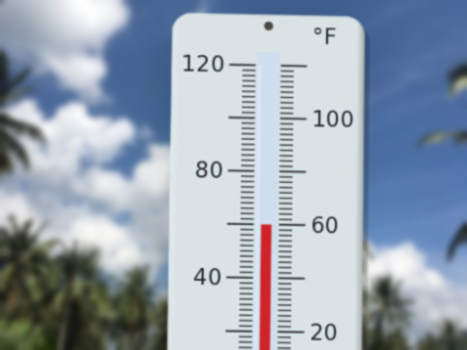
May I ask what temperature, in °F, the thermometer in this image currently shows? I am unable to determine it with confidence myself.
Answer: 60 °F
